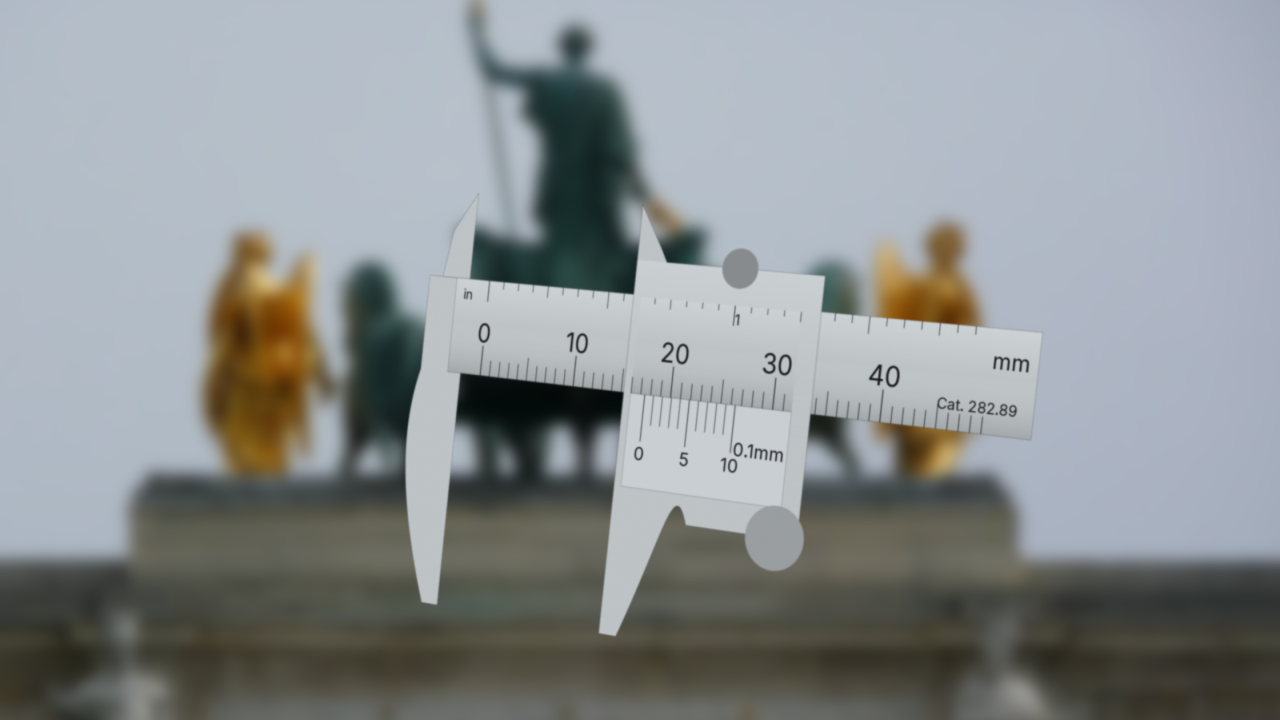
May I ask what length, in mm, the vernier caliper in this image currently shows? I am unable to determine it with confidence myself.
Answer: 17.4 mm
